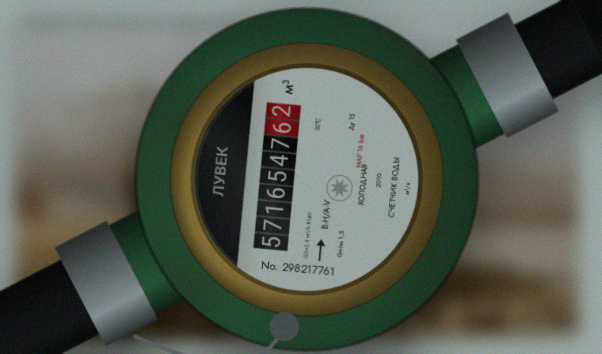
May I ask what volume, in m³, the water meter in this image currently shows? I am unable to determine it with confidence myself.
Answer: 5716547.62 m³
